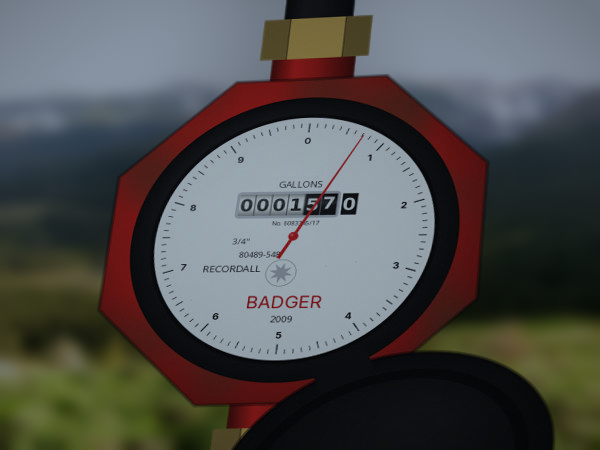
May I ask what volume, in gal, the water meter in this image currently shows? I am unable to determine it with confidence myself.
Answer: 1570.7 gal
